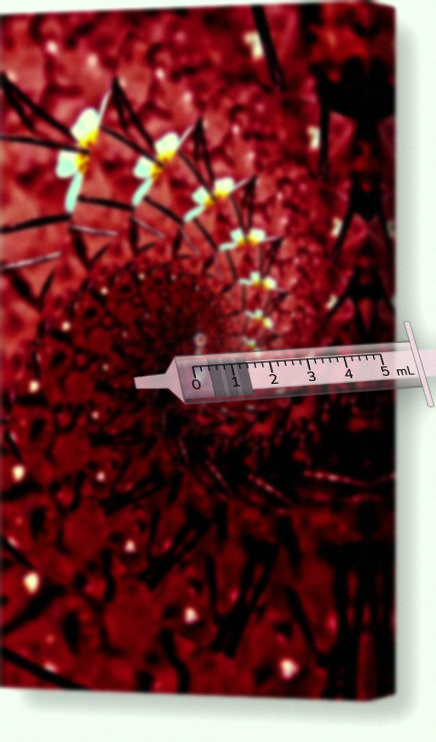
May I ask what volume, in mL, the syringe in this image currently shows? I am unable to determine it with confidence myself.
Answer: 0.4 mL
